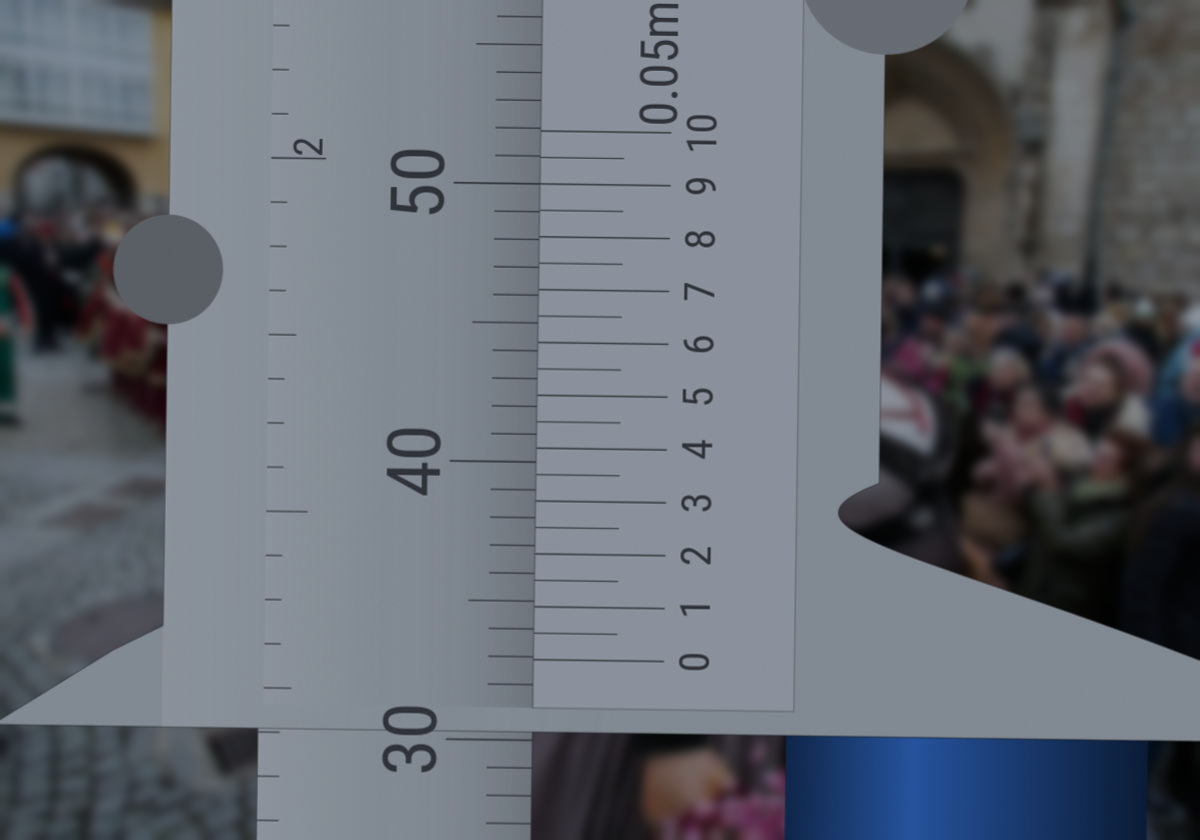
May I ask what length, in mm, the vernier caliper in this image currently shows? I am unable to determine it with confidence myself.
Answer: 32.90 mm
